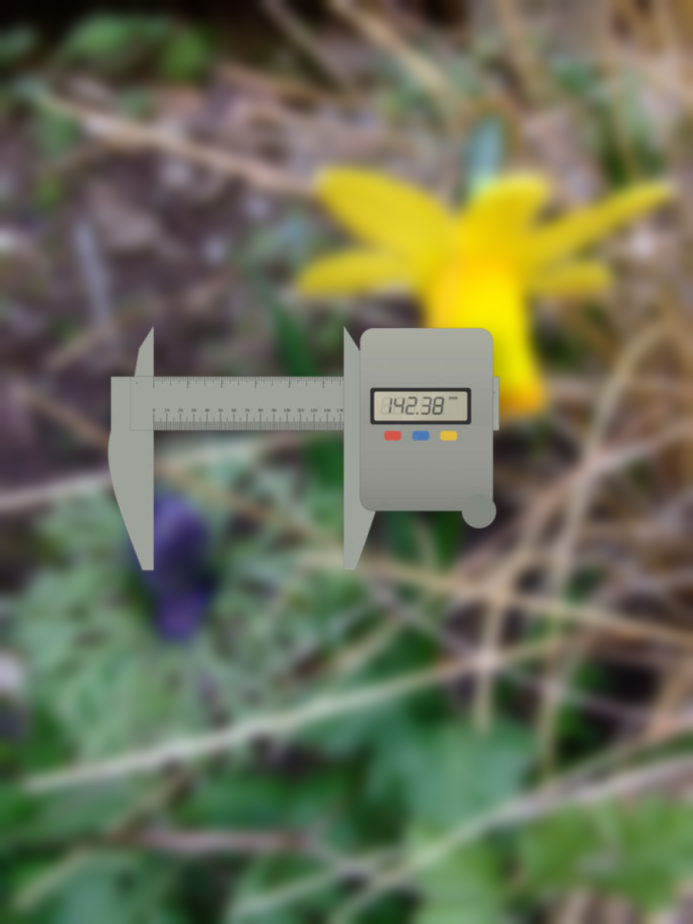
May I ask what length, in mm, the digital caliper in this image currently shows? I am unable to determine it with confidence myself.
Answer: 142.38 mm
